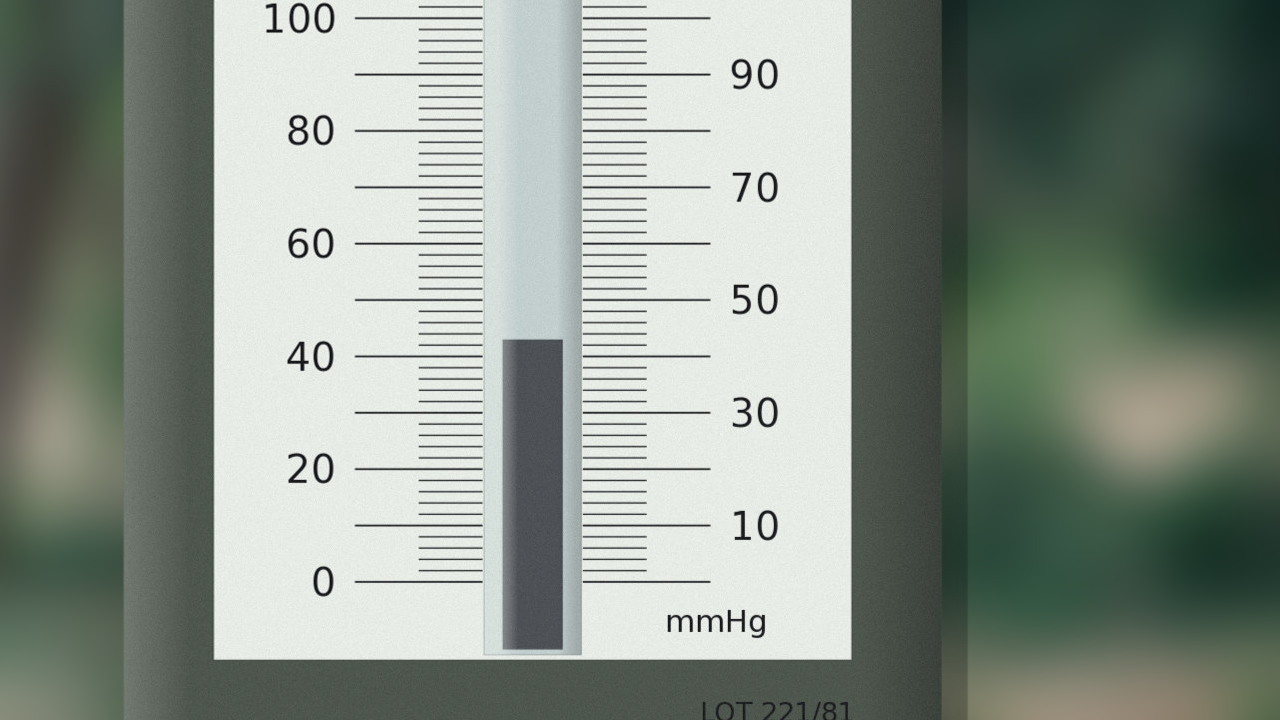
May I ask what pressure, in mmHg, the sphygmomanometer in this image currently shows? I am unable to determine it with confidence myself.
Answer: 43 mmHg
